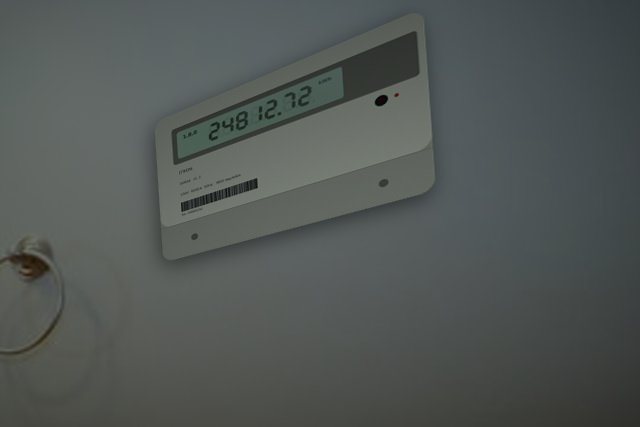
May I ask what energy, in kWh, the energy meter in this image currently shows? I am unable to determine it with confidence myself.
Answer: 24812.72 kWh
